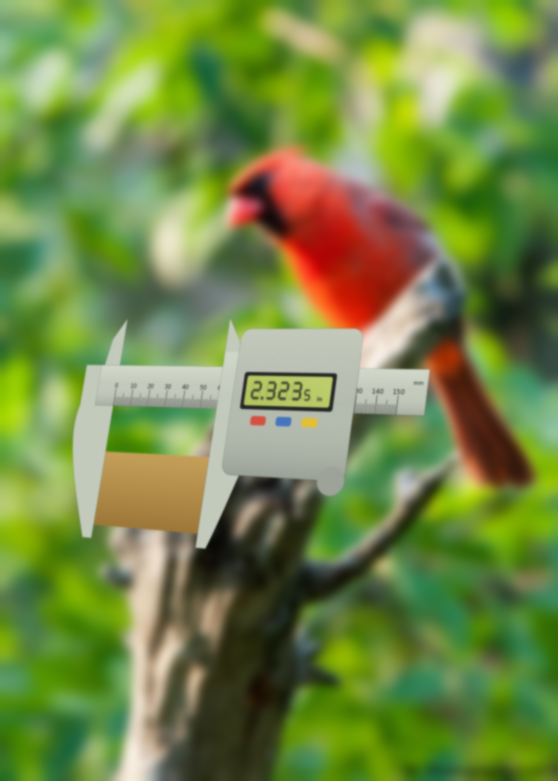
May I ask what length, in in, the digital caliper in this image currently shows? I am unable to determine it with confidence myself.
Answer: 2.3235 in
